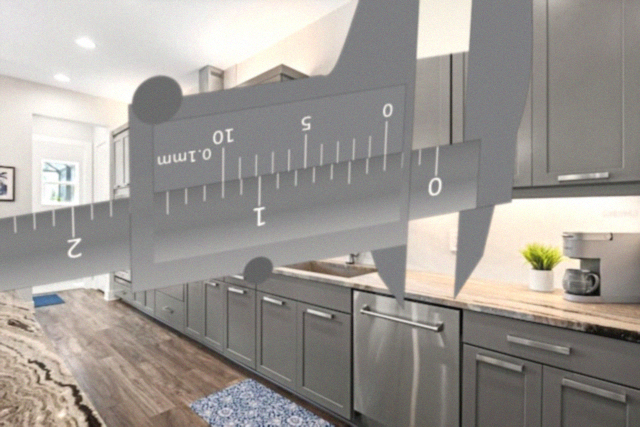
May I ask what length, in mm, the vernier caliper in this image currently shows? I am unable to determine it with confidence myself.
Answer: 3.0 mm
